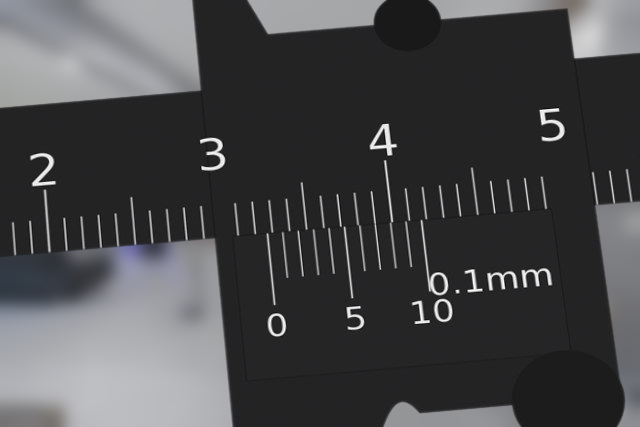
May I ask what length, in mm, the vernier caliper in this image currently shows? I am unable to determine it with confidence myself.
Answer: 32.7 mm
